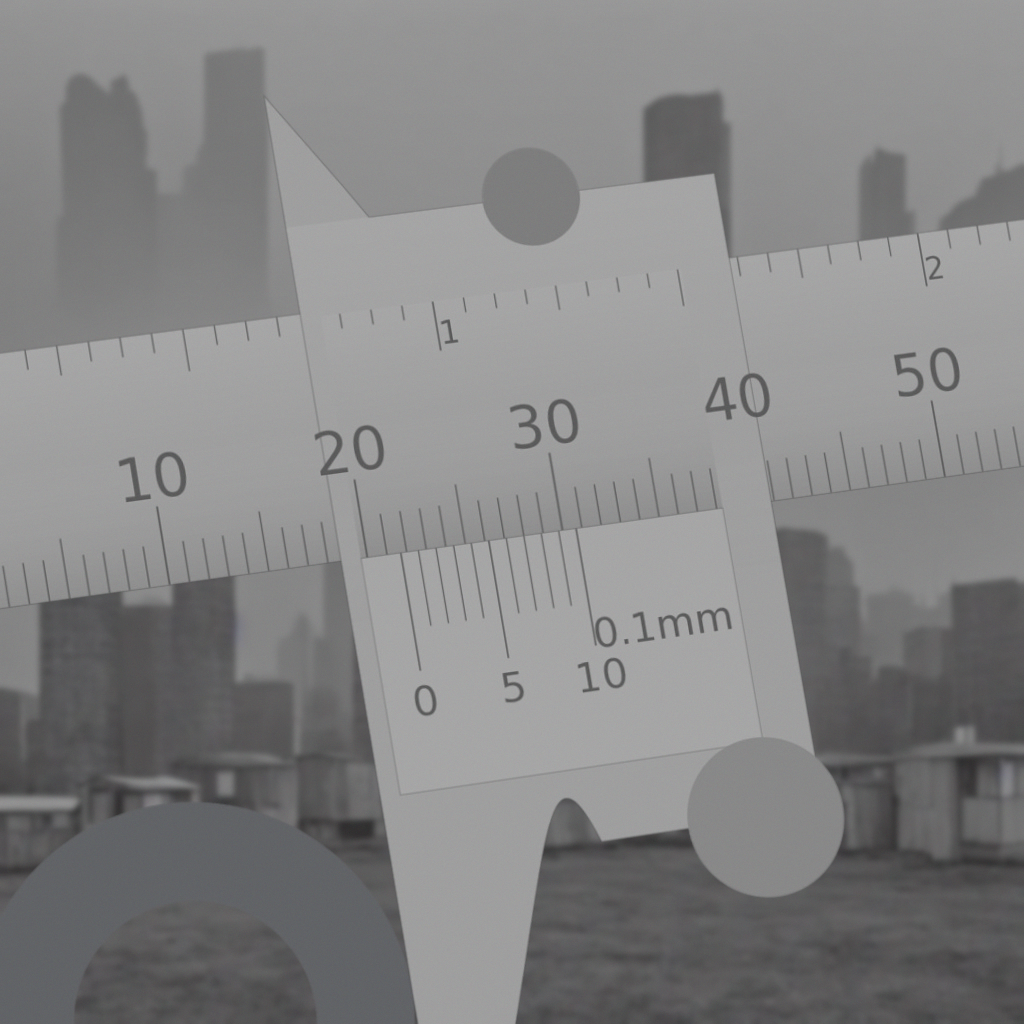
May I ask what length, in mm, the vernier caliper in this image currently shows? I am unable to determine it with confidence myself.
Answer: 21.7 mm
